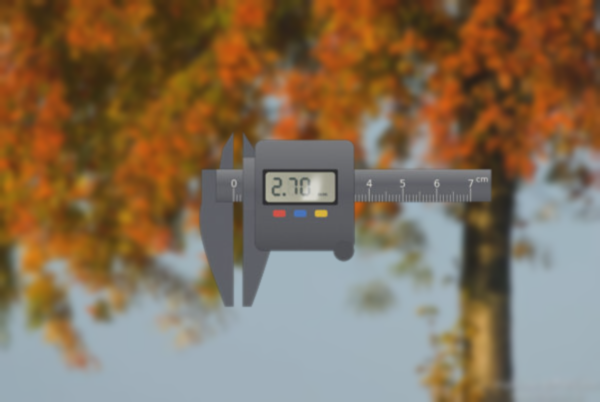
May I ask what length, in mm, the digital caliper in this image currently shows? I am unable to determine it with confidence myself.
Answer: 2.70 mm
